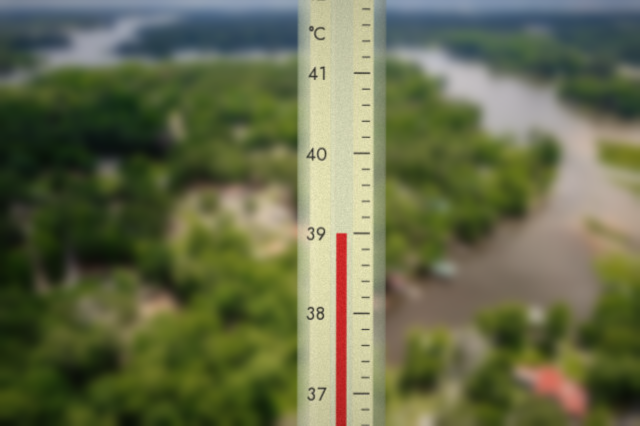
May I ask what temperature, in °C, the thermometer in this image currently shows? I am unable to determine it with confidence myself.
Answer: 39 °C
